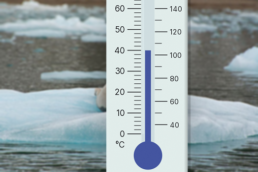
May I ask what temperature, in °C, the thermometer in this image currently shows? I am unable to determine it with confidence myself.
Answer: 40 °C
